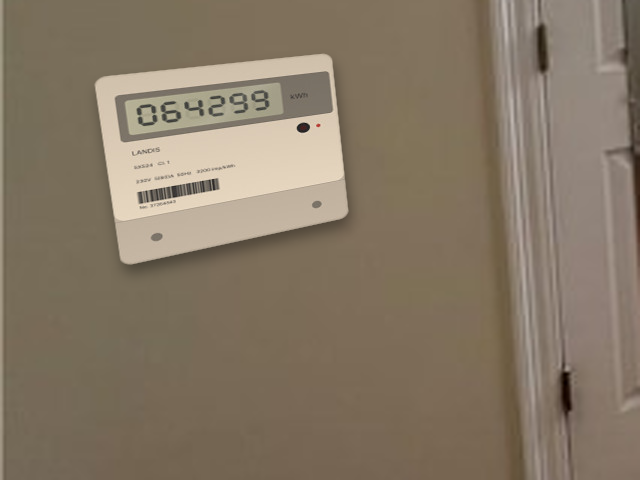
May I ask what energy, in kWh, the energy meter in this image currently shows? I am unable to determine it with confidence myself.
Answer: 64299 kWh
